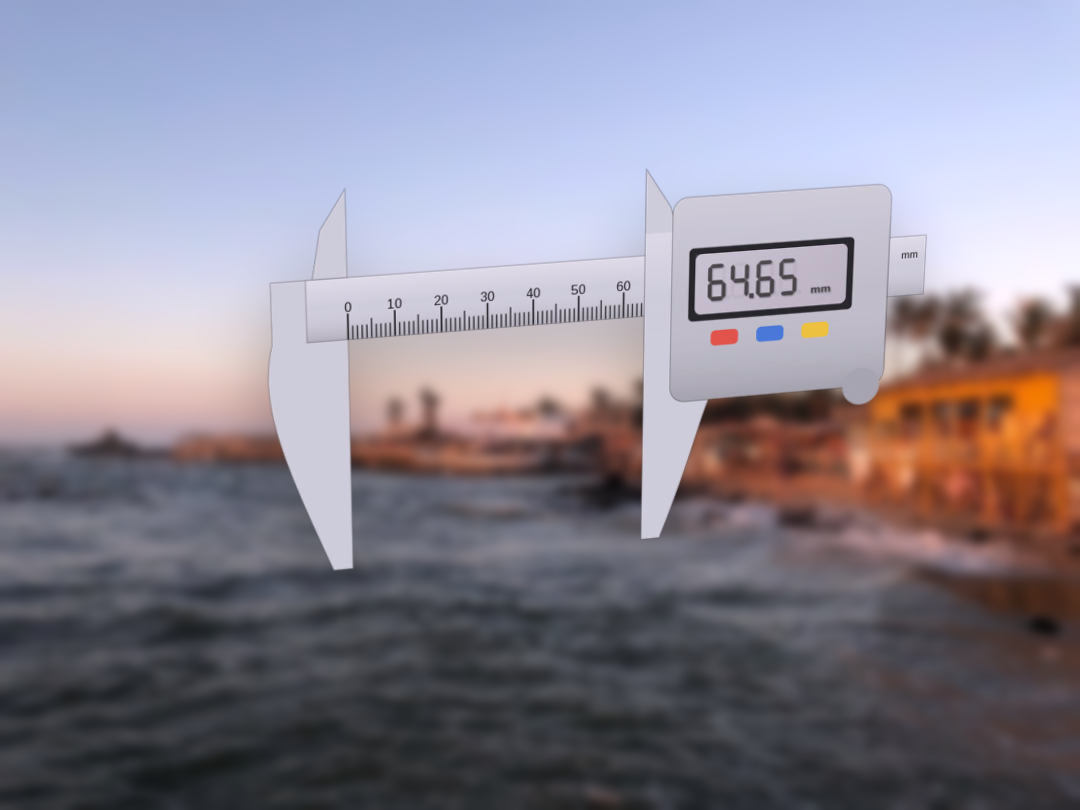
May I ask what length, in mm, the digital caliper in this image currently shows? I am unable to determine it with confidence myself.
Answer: 64.65 mm
